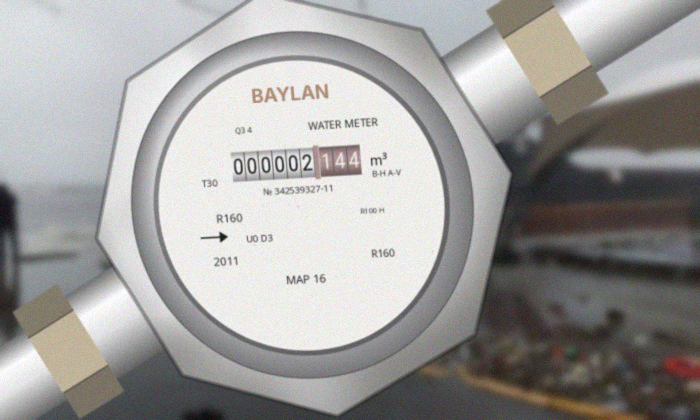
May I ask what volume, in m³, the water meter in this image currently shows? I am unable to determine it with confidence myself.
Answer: 2.144 m³
